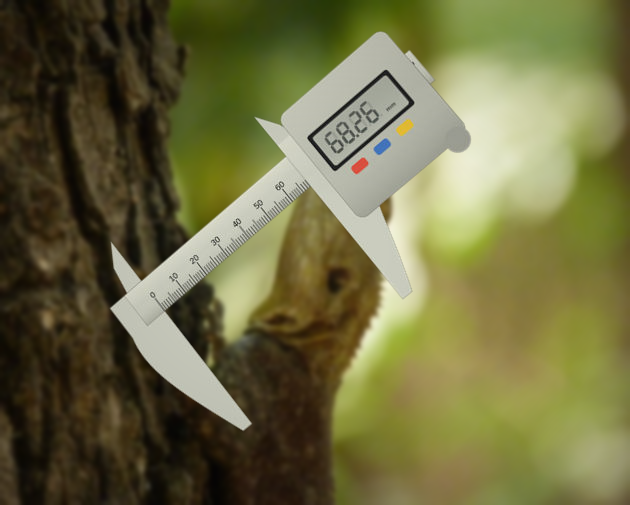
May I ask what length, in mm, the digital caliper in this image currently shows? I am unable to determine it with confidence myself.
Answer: 68.26 mm
